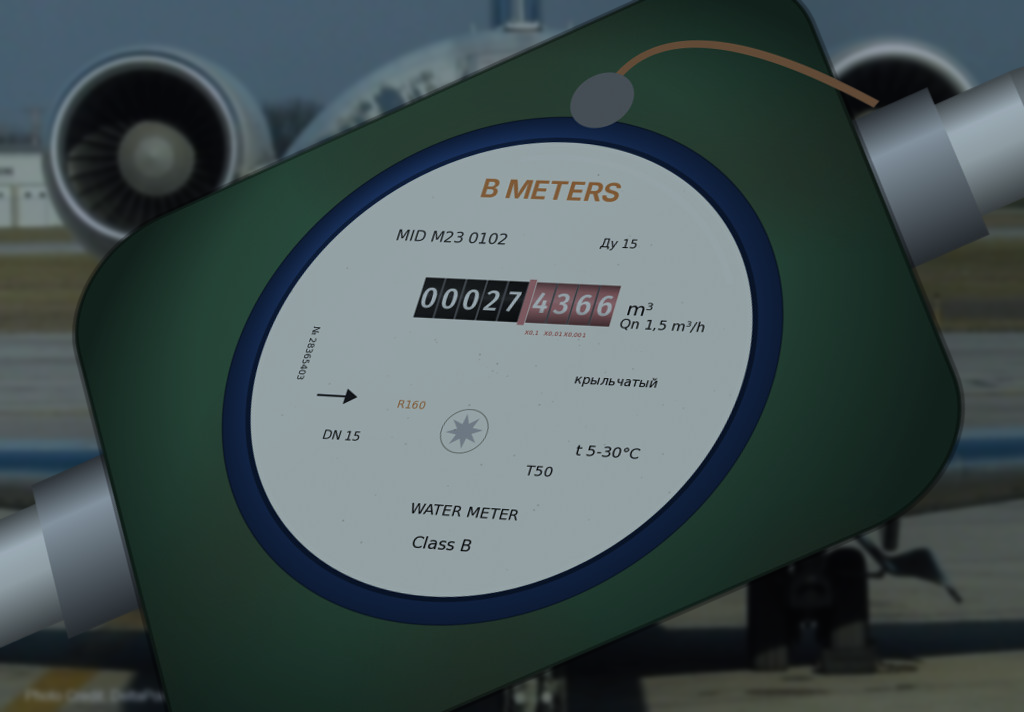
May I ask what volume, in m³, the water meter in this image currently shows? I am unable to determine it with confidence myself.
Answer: 27.4366 m³
